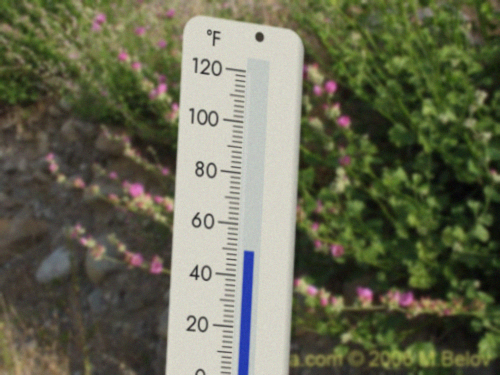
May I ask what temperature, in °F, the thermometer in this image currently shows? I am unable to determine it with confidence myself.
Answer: 50 °F
